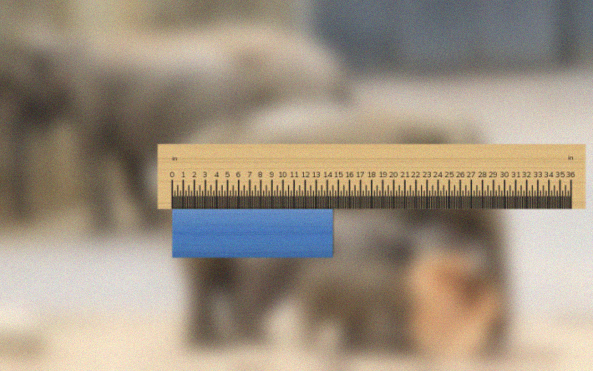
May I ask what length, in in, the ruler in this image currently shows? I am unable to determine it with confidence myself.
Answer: 14.5 in
